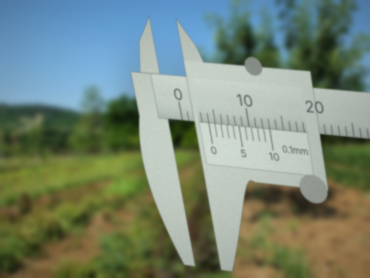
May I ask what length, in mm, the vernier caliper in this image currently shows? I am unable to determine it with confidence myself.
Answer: 4.0 mm
